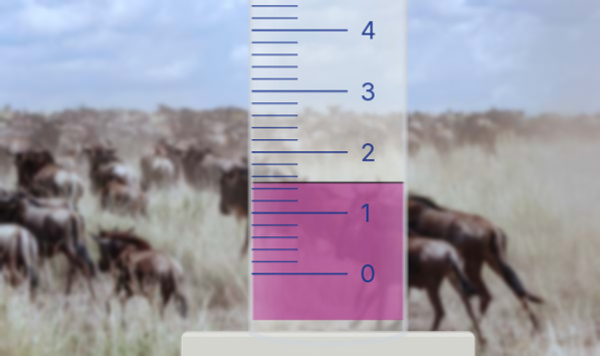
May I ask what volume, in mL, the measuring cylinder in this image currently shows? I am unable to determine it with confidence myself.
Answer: 1.5 mL
